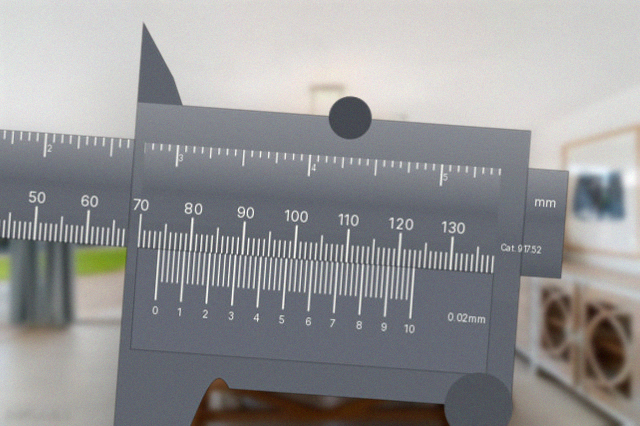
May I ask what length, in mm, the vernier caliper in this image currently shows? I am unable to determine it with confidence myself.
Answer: 74.0 mm
